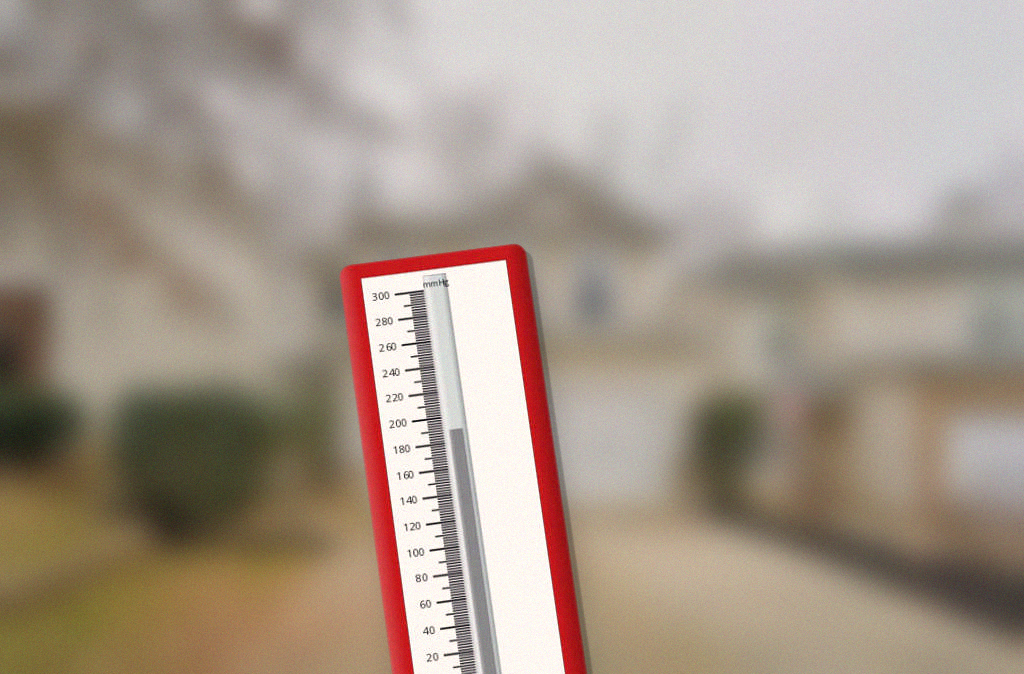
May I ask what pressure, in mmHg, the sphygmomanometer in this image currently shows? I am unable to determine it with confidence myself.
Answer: 190 mmHg
